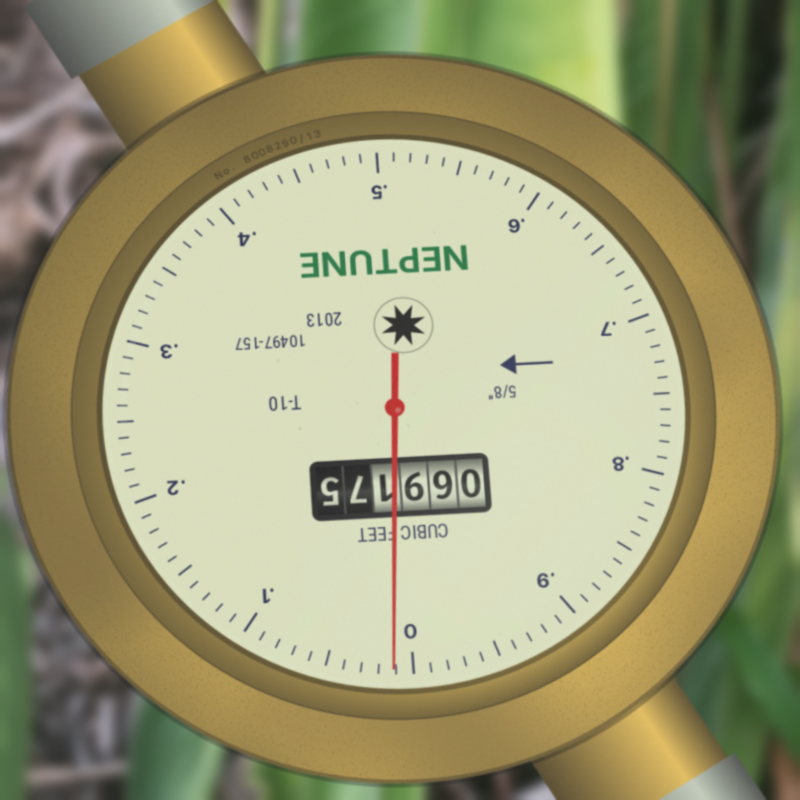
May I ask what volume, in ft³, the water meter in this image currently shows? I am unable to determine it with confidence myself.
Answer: 69175.01 ft³
